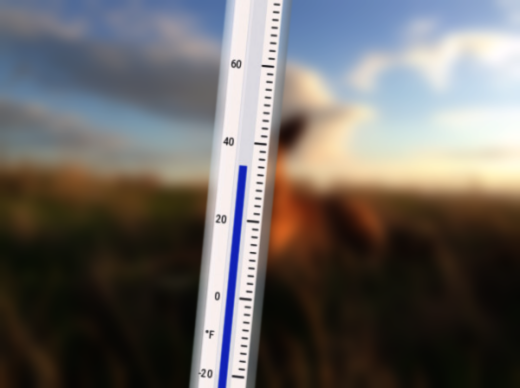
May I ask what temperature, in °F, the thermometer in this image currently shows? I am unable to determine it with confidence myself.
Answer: 34 °F
